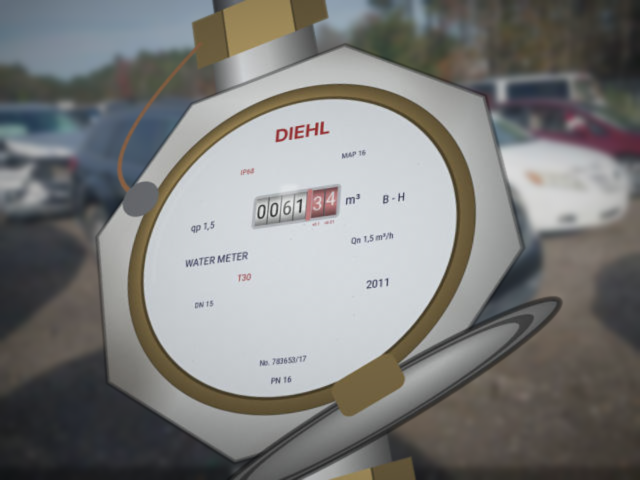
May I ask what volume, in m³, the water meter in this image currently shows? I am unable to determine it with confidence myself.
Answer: 61.34 m³
